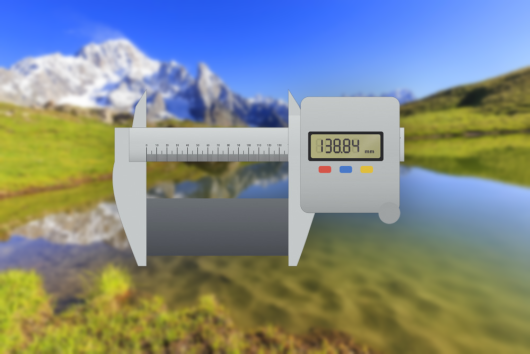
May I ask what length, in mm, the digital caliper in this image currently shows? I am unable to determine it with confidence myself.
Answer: 138.84 mm
